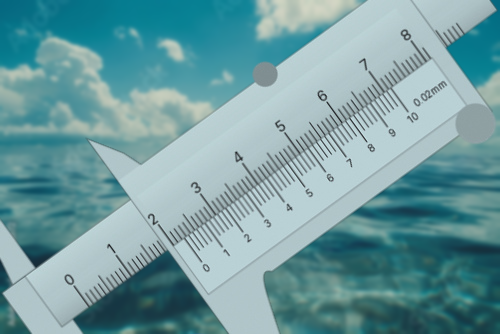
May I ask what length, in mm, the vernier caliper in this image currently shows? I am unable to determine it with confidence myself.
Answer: 22.5 mm
